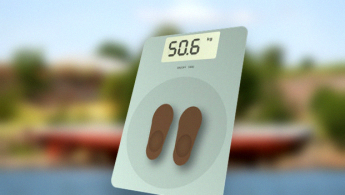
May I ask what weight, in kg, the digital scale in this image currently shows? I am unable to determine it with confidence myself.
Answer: 50.6 kg
